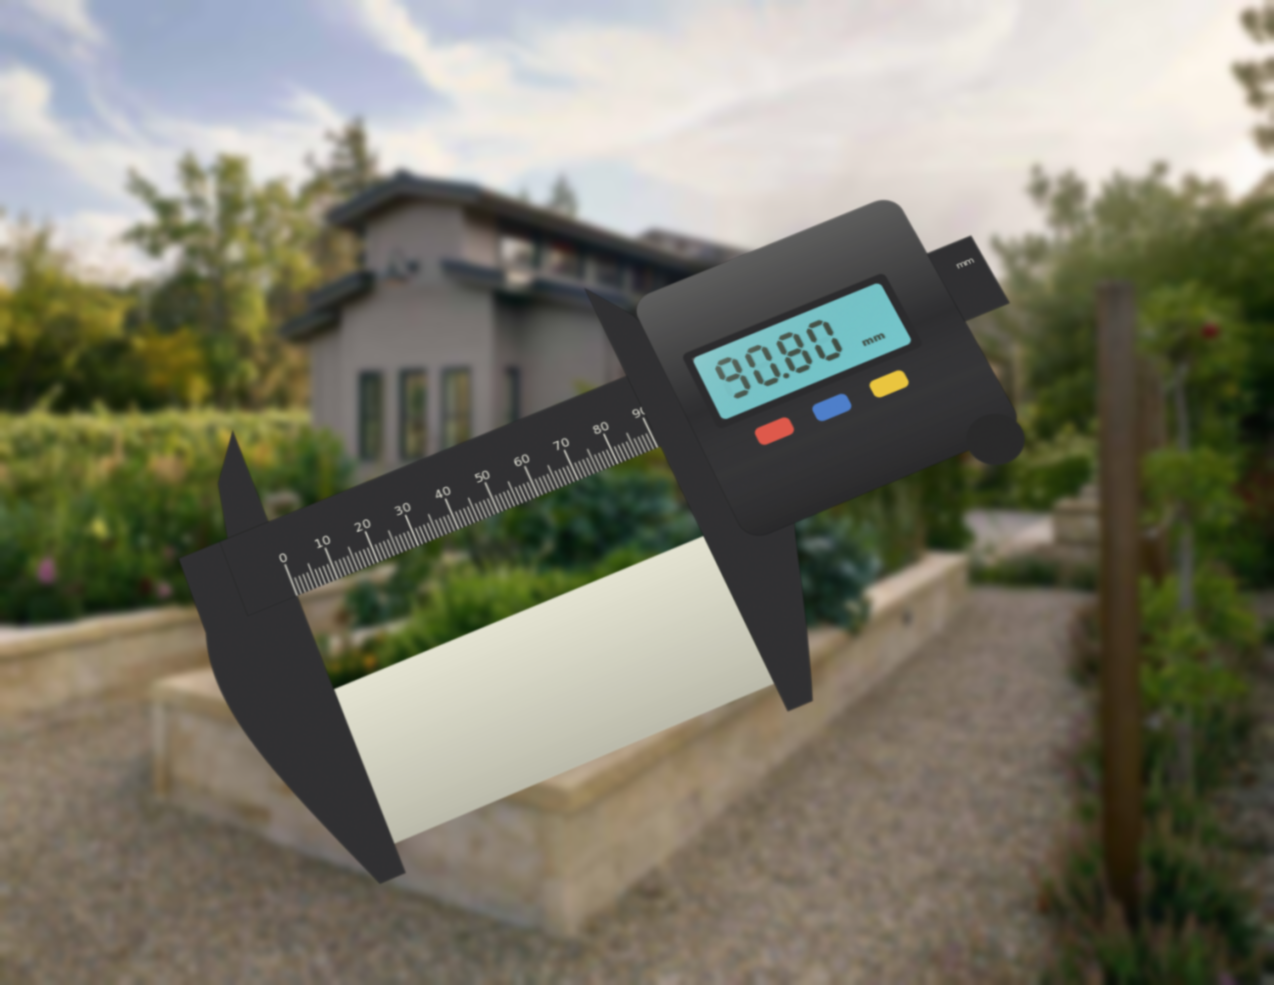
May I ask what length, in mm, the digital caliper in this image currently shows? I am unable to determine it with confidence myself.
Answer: 90.80 mm
